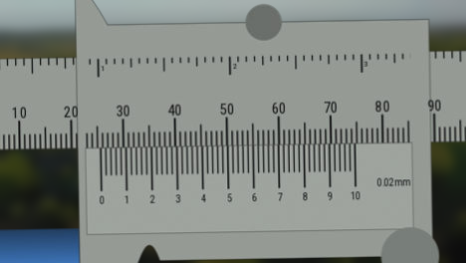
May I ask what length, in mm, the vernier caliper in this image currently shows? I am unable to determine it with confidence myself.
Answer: 25.6 mm
